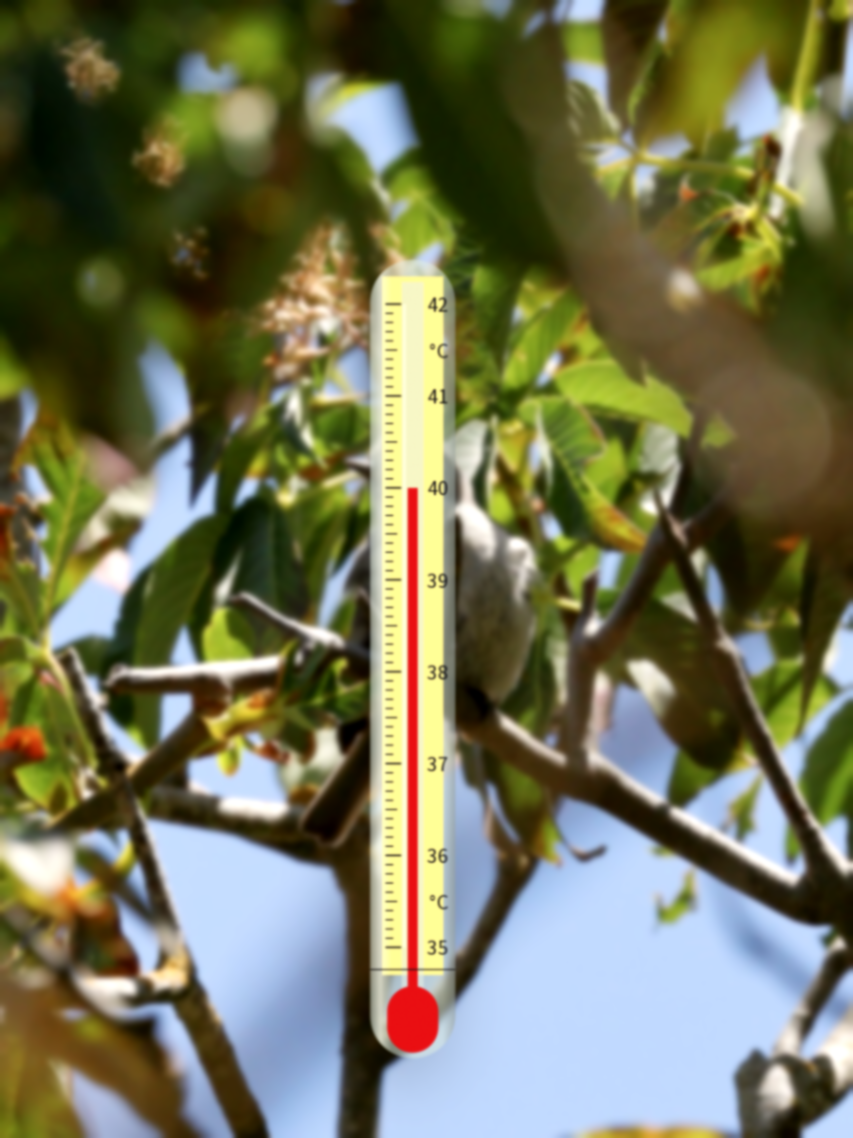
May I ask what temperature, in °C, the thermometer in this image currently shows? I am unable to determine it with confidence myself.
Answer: 40 °C
